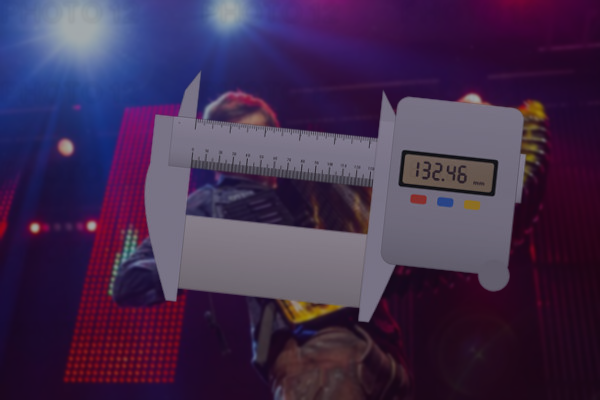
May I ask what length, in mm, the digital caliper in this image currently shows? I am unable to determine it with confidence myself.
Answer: 132.46 mm
